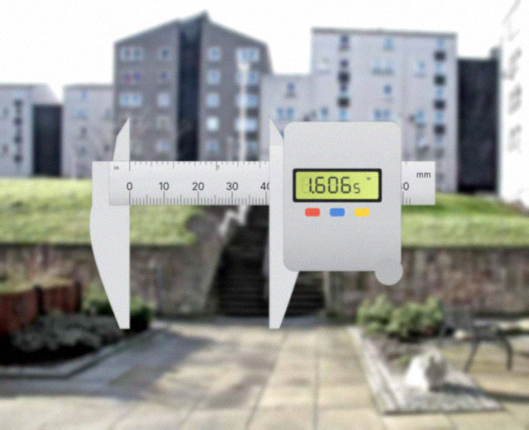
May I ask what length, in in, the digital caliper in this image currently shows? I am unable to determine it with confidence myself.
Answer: 1.6065 in
